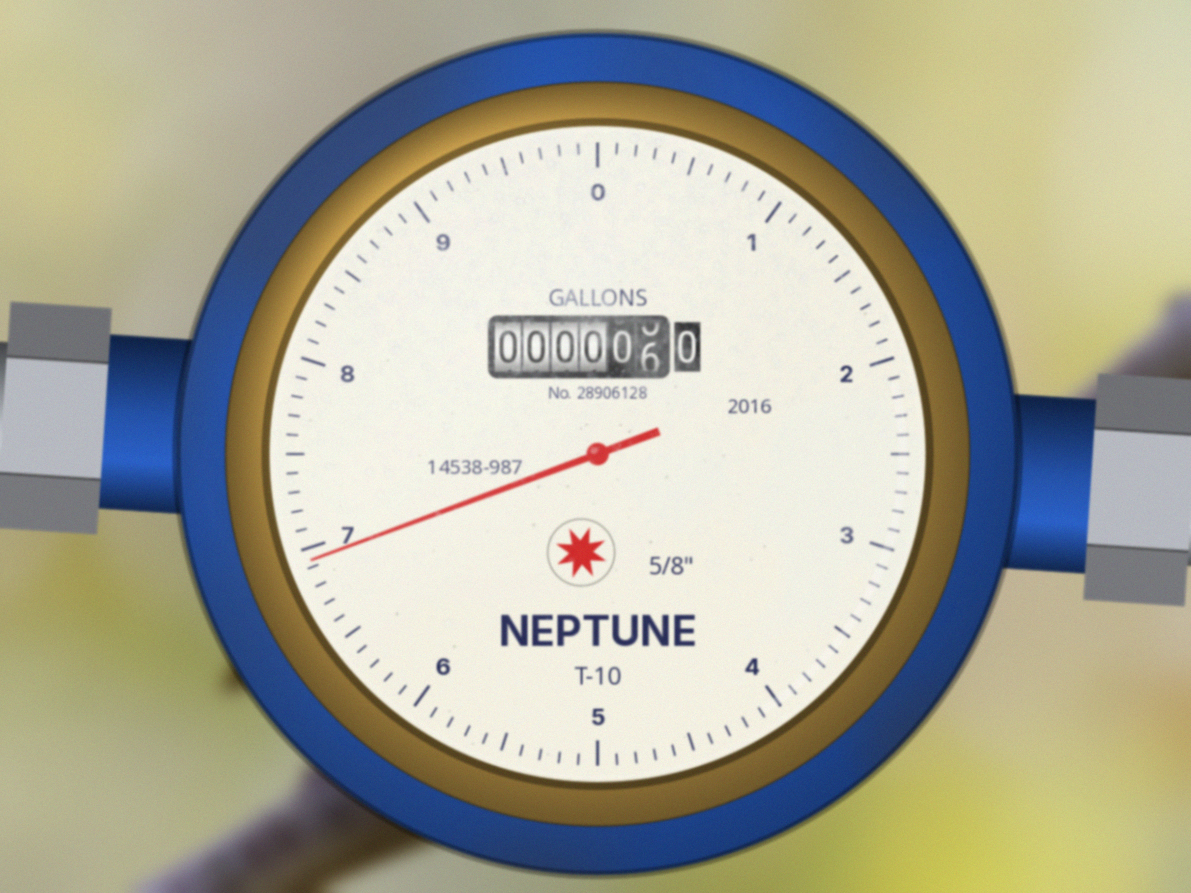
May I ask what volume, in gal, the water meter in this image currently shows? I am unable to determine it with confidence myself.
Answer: 56.9 gal
